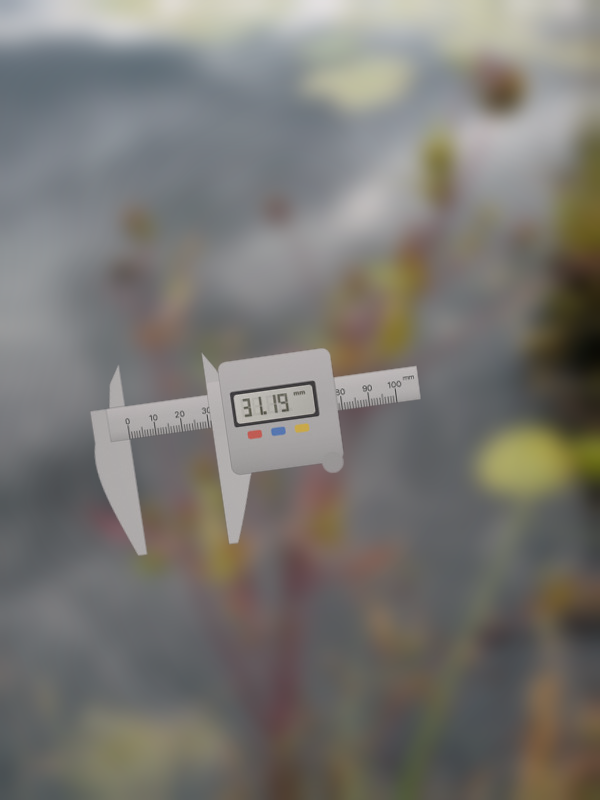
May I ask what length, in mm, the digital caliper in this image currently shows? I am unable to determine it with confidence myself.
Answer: 31.19 mm
